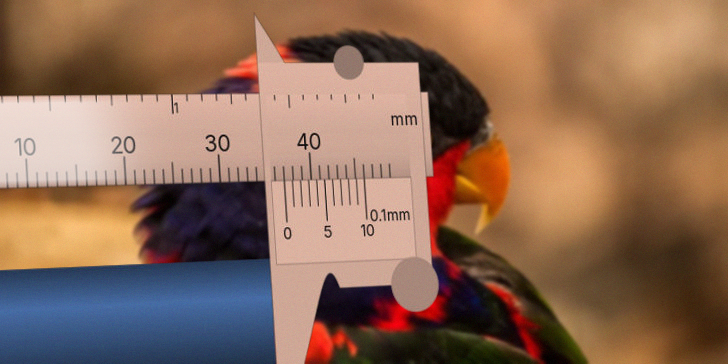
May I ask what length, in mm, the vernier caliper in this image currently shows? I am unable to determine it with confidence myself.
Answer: 37.0 mm
